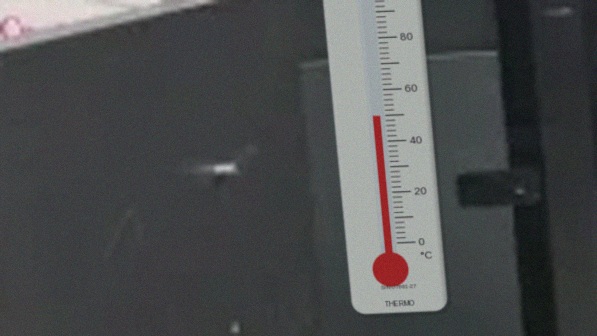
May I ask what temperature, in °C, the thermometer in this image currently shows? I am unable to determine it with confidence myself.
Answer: 50 °C
